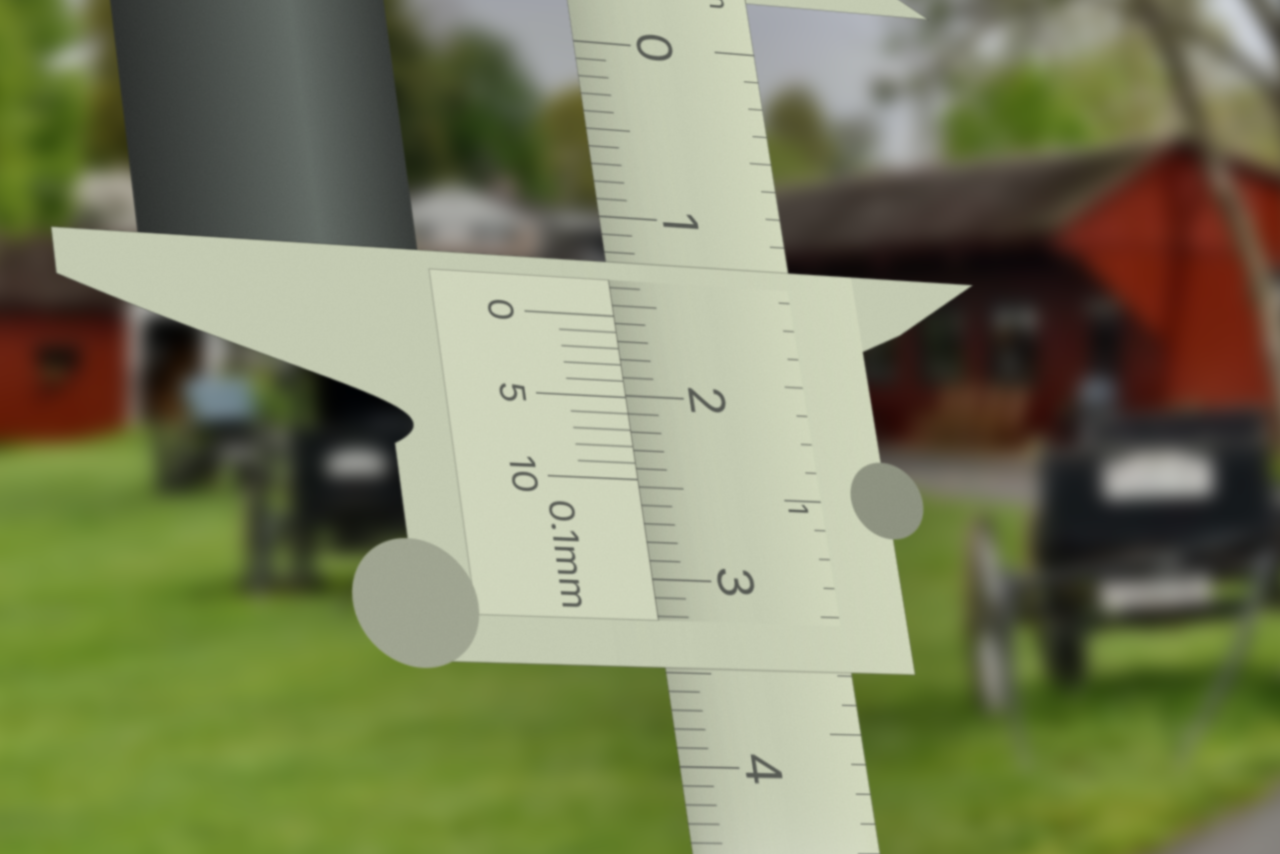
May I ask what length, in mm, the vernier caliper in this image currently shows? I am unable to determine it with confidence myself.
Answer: 15.6 mm
